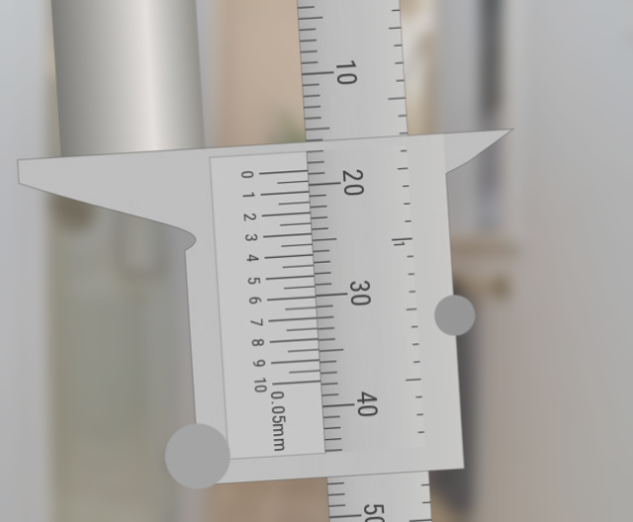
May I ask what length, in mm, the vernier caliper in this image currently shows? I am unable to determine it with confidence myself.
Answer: 18.7 mm
